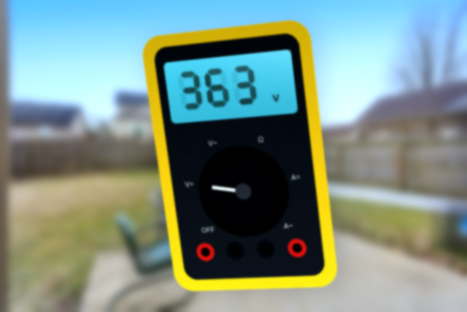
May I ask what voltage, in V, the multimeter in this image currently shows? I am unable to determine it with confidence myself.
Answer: 363 V
